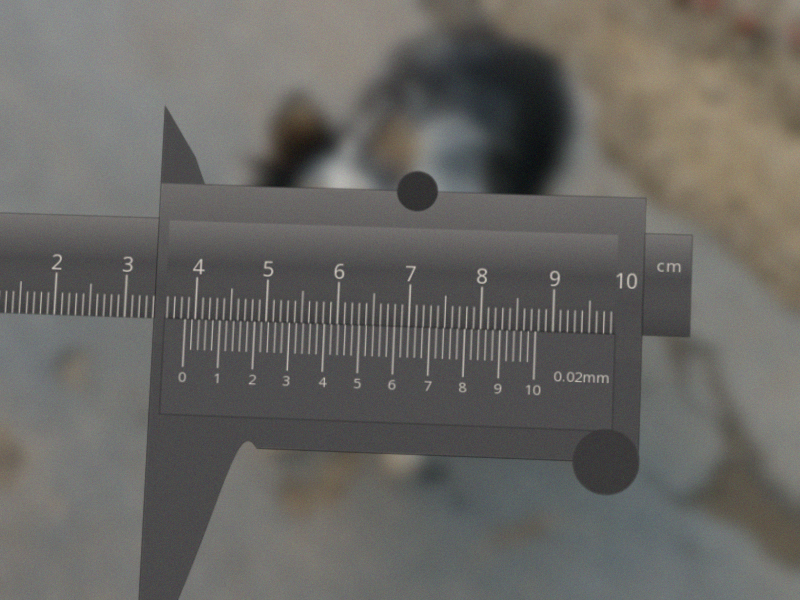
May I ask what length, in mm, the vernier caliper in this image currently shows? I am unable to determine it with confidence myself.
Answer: 38.6 mm
